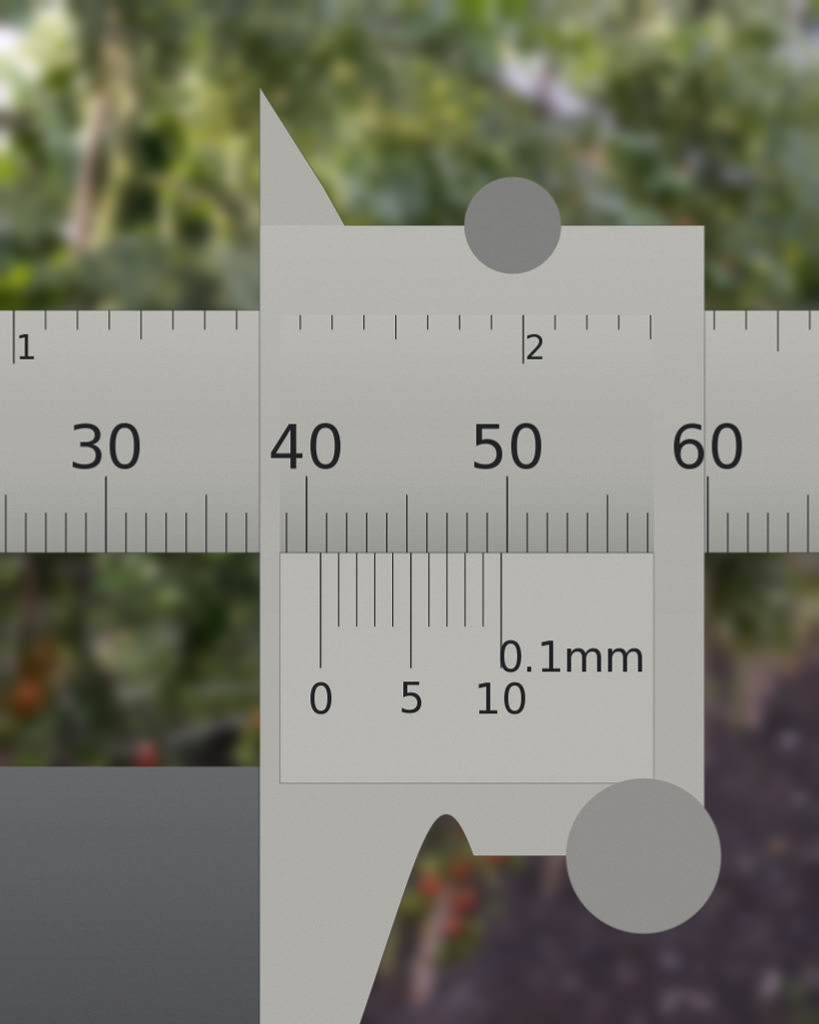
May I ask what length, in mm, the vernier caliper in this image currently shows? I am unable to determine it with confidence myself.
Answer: 40.7 mm
